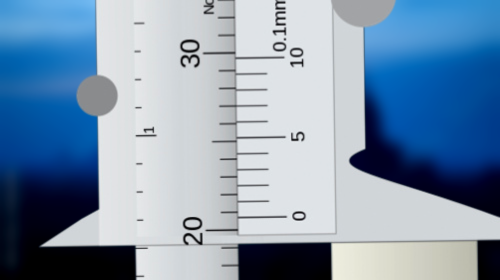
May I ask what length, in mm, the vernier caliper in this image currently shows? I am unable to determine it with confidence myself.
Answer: 20.7 mm
